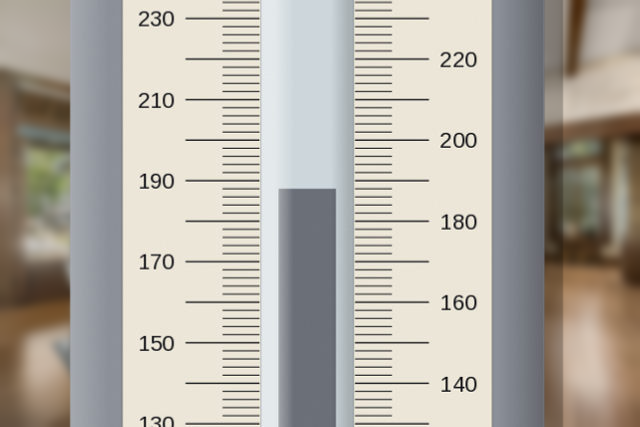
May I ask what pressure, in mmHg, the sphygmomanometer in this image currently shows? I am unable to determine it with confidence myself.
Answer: 188 mmHg
